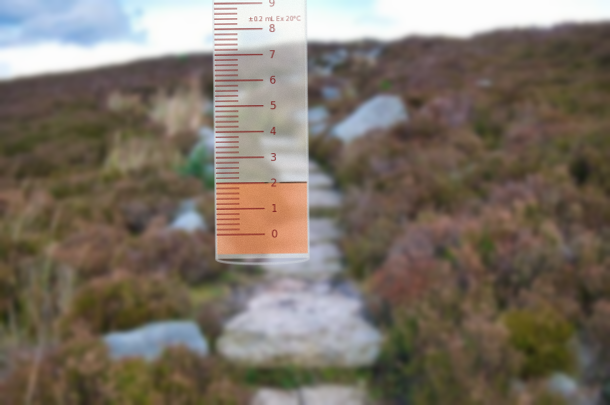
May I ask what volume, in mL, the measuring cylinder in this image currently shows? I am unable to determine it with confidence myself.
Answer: 2 mL
